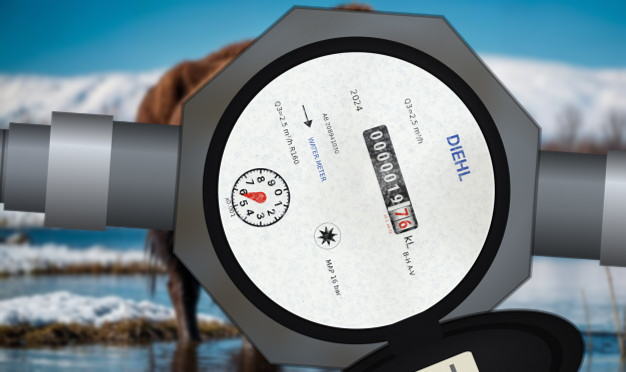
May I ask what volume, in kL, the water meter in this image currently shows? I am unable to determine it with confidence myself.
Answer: 19.765 kL
